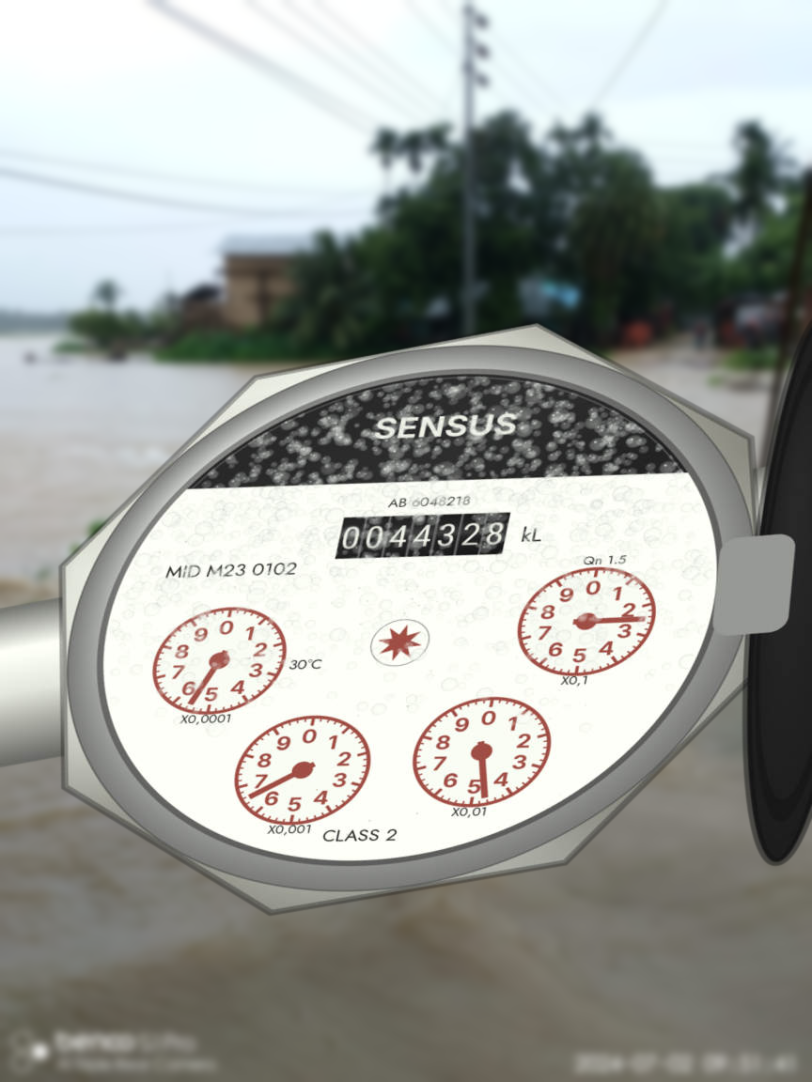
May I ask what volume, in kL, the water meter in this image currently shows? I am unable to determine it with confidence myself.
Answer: 44328.2465 kL
